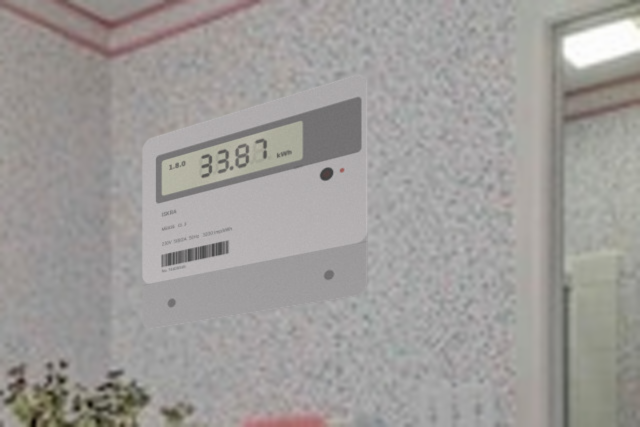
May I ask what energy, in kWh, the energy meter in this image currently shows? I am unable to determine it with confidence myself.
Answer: 33.87 kWh
